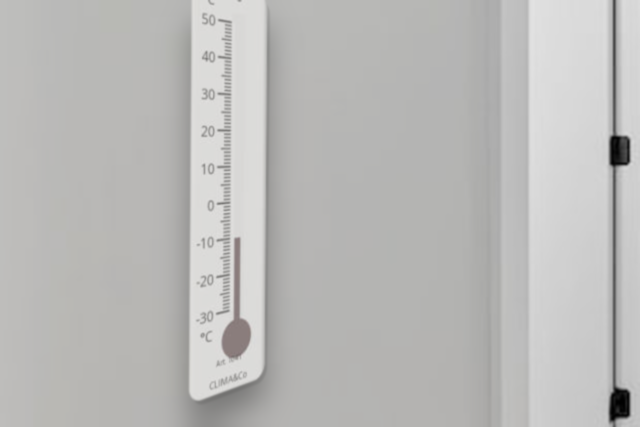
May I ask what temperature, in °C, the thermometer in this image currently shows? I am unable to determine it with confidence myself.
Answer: -10 °C
